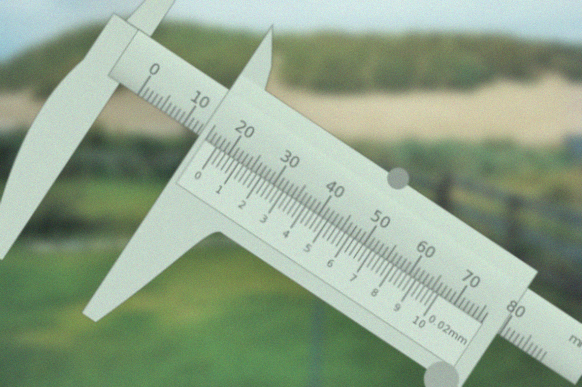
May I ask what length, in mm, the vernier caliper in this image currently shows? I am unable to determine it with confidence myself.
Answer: 17.5 mm
